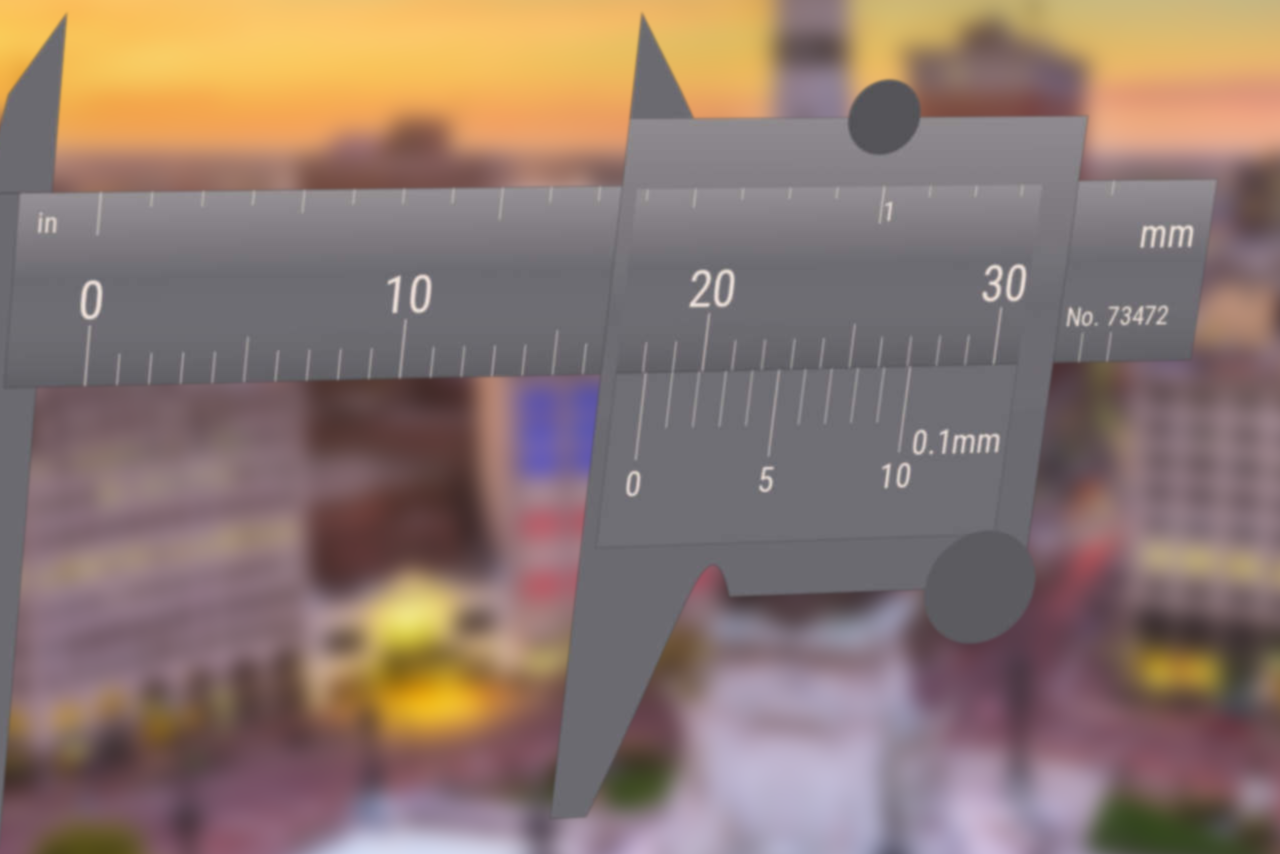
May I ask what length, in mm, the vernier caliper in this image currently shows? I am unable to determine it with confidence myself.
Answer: 18.1 mm
